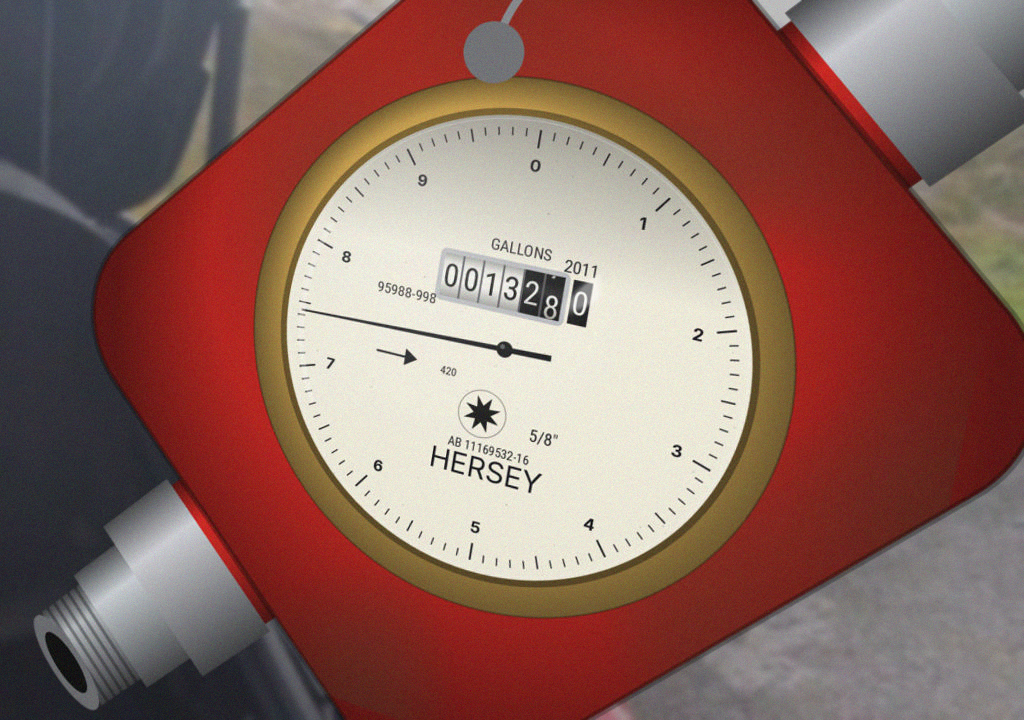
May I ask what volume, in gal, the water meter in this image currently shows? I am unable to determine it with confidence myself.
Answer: 13277.4 gal
